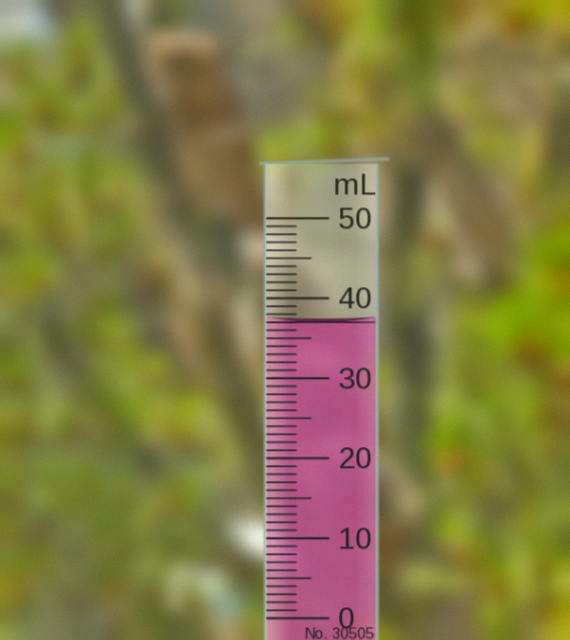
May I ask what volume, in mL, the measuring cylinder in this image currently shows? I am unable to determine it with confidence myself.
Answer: 37 mL
